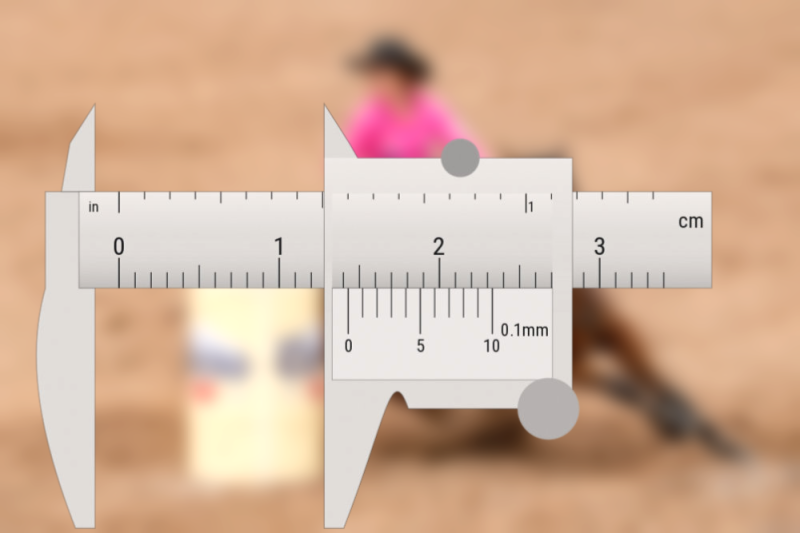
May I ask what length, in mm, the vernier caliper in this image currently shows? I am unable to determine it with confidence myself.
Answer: 14.3 mm
